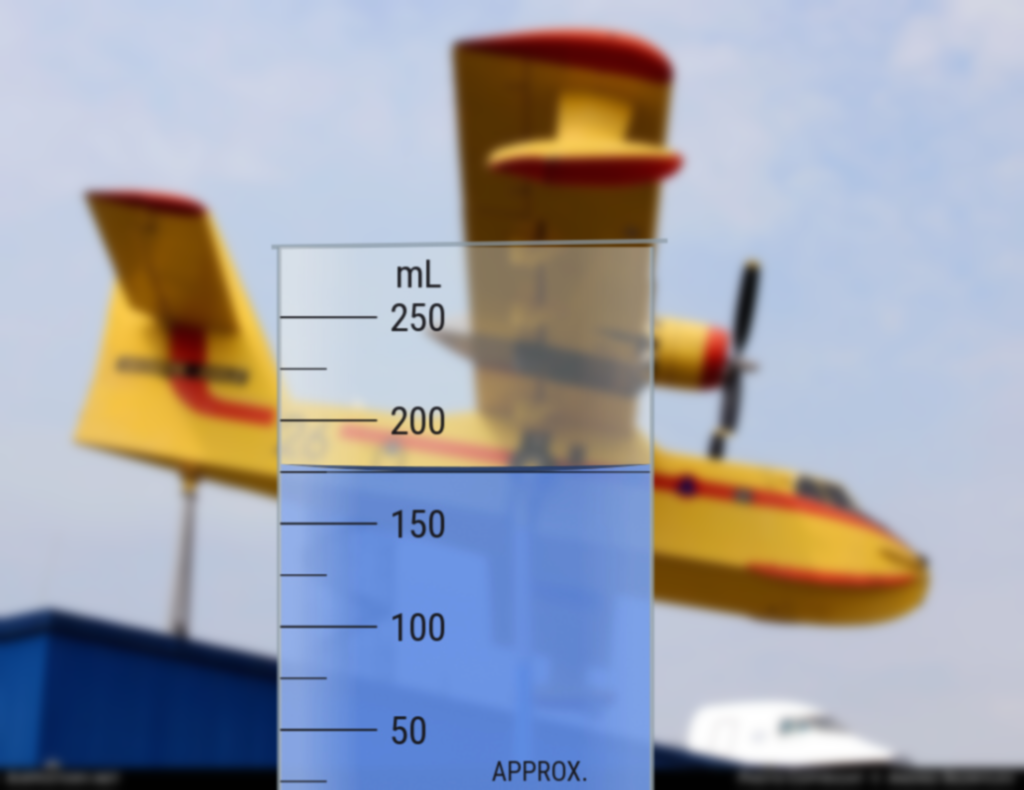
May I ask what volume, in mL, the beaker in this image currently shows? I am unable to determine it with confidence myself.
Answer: 175 mL
